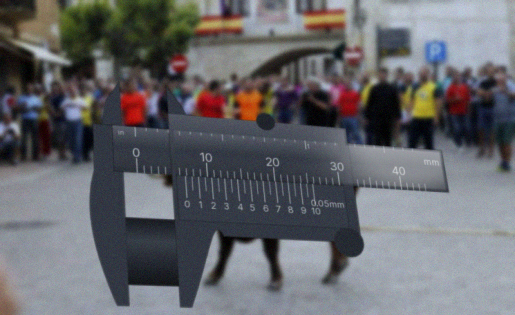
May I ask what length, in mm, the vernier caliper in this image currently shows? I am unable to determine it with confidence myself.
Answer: 6.8 mm
